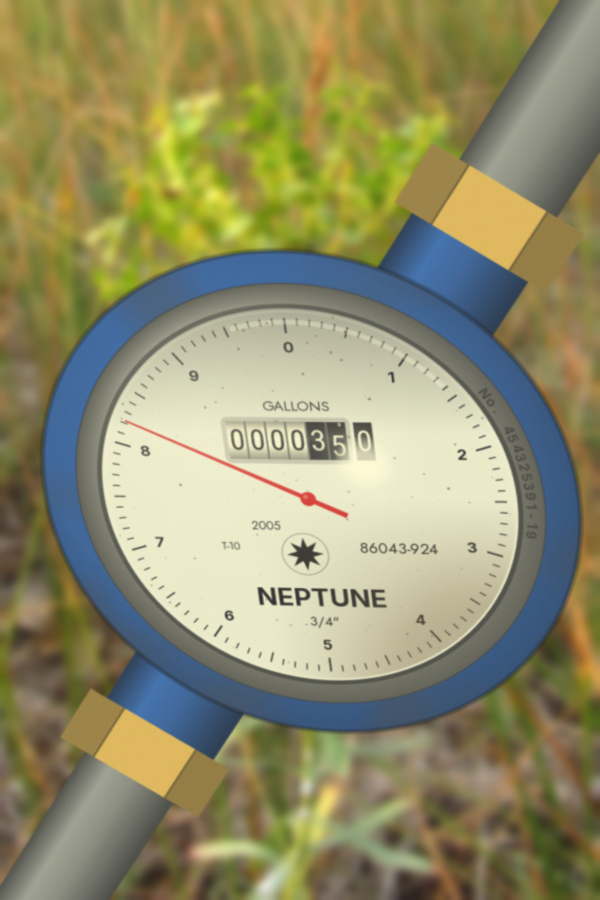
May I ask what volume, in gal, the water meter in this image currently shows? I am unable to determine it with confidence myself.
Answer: 348.2 gal
